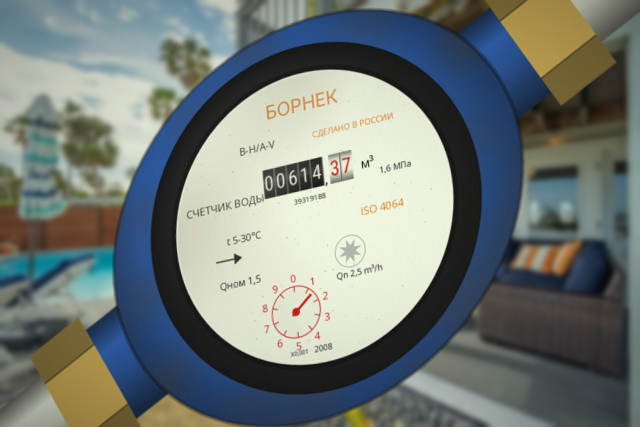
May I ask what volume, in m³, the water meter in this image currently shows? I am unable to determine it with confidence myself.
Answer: 614.371 m³
